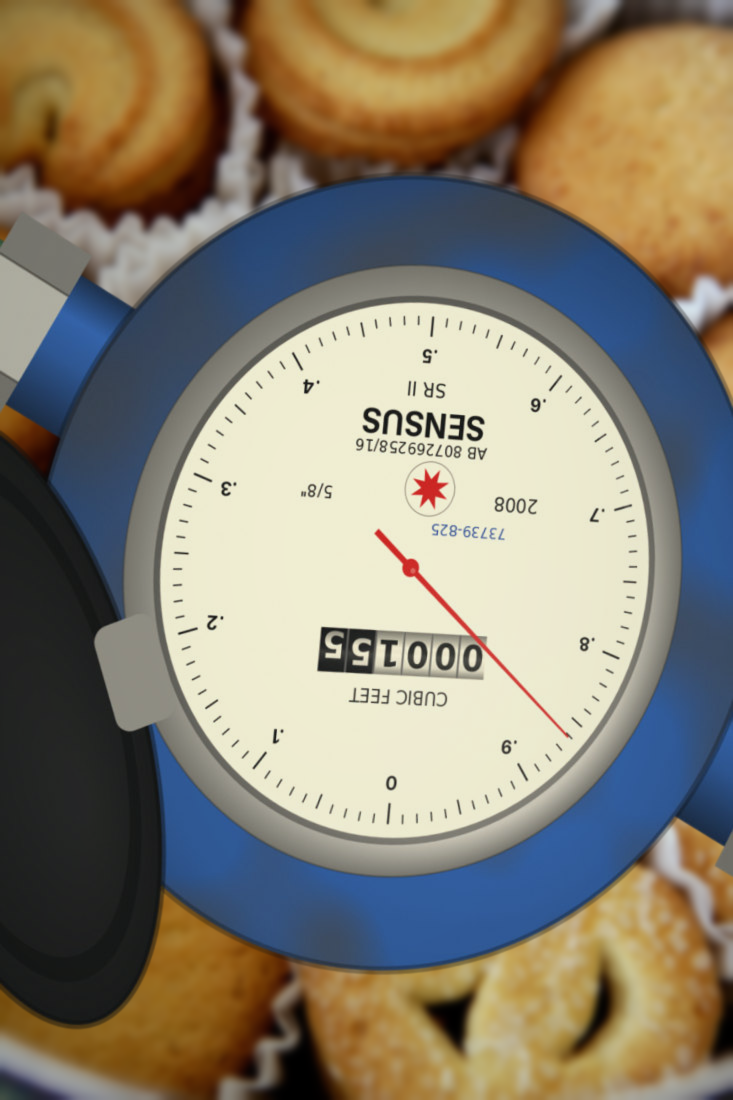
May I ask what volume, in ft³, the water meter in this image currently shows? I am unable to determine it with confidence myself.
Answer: 154.86 ft³
